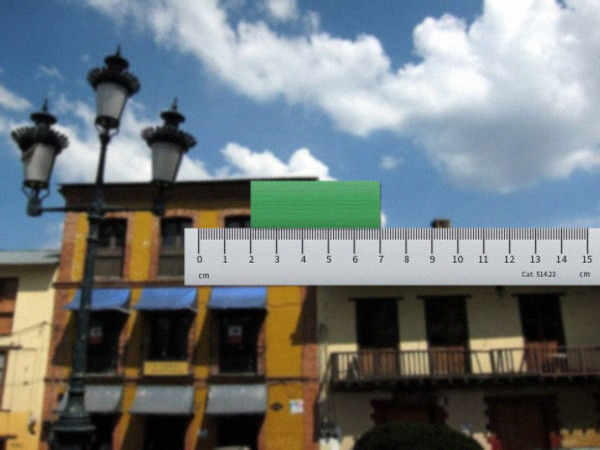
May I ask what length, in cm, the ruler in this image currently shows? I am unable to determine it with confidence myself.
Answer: 5 cm
